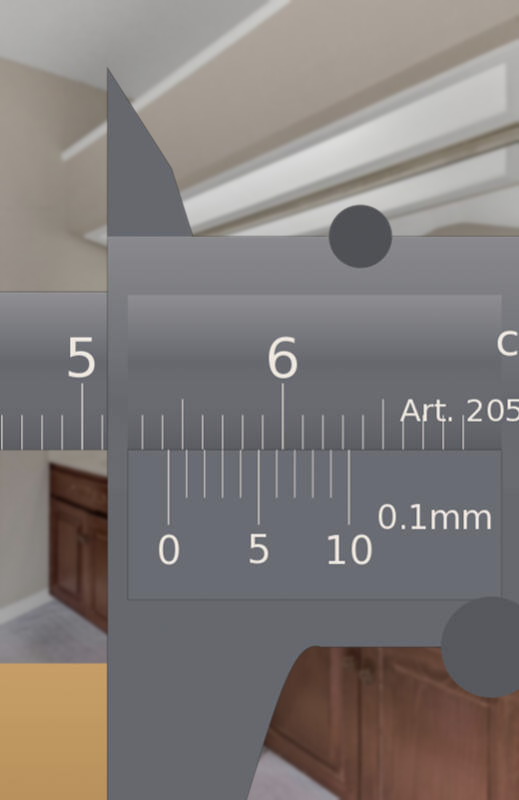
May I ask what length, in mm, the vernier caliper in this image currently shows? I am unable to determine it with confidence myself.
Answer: 54.3 mm
